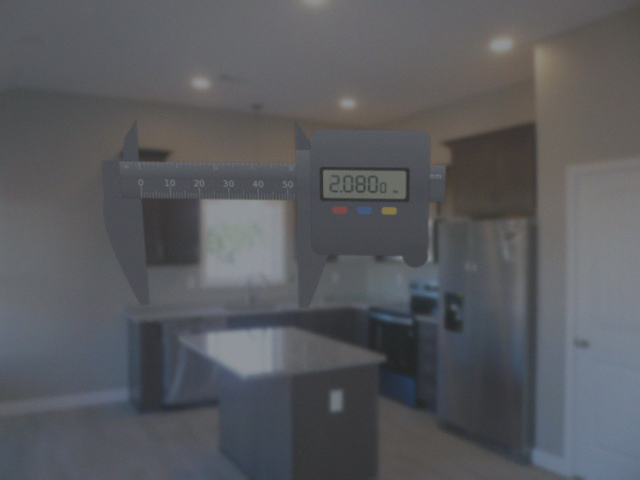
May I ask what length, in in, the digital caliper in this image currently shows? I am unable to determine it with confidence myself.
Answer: 2.0800 in
